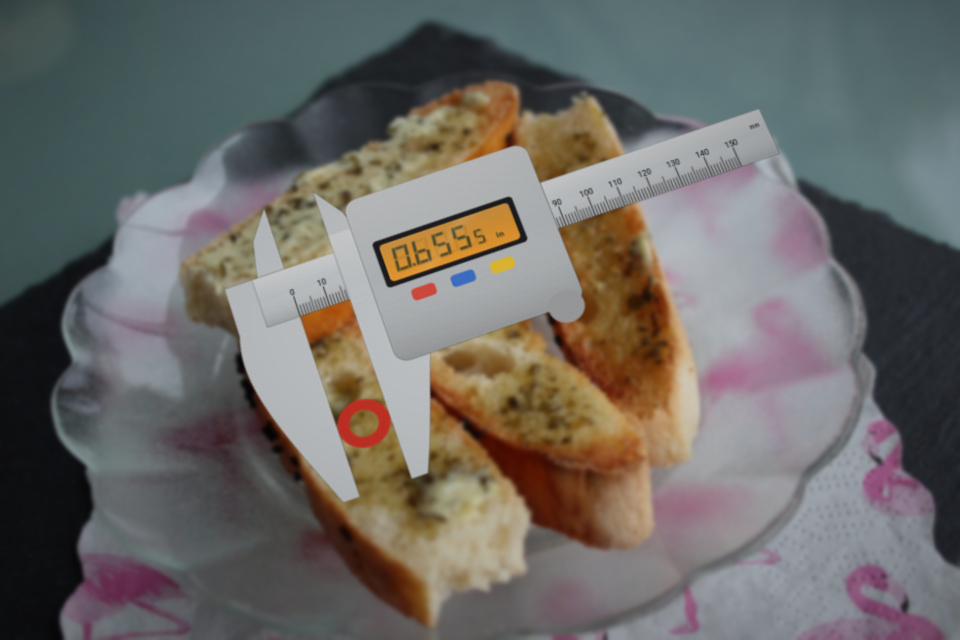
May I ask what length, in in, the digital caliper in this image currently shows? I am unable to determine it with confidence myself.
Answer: 0.6555 in
